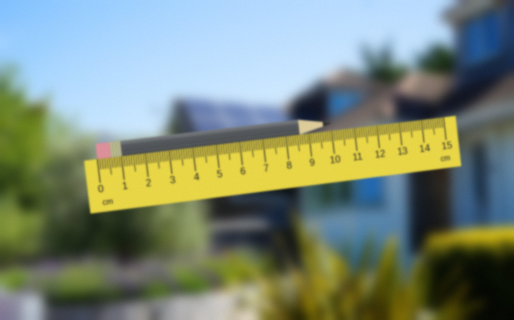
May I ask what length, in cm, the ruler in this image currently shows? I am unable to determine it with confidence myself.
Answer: 10 cm
